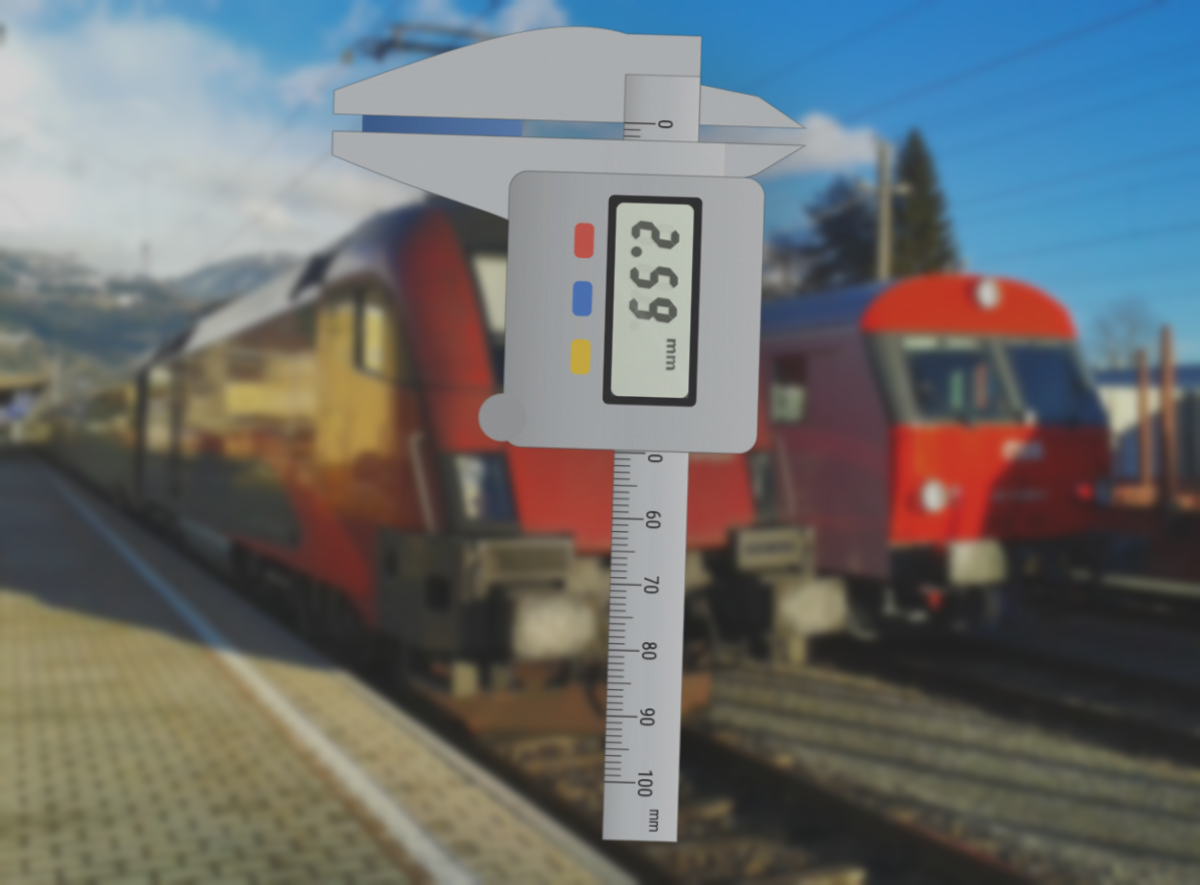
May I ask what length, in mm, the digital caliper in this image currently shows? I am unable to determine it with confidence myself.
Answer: 2.59 mm
